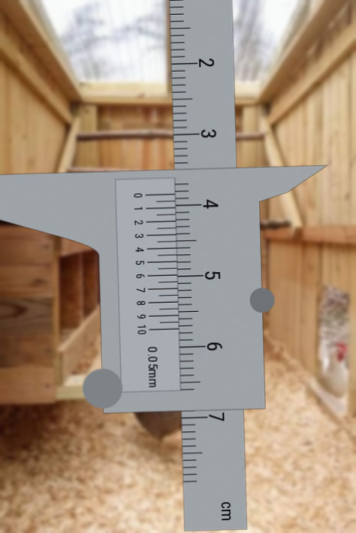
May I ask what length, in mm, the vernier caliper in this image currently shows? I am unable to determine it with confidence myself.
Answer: 38.4 mm
